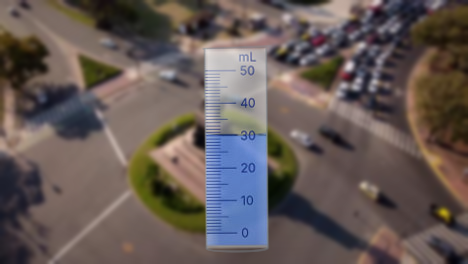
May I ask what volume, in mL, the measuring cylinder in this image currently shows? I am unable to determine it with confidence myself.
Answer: 30 mL
